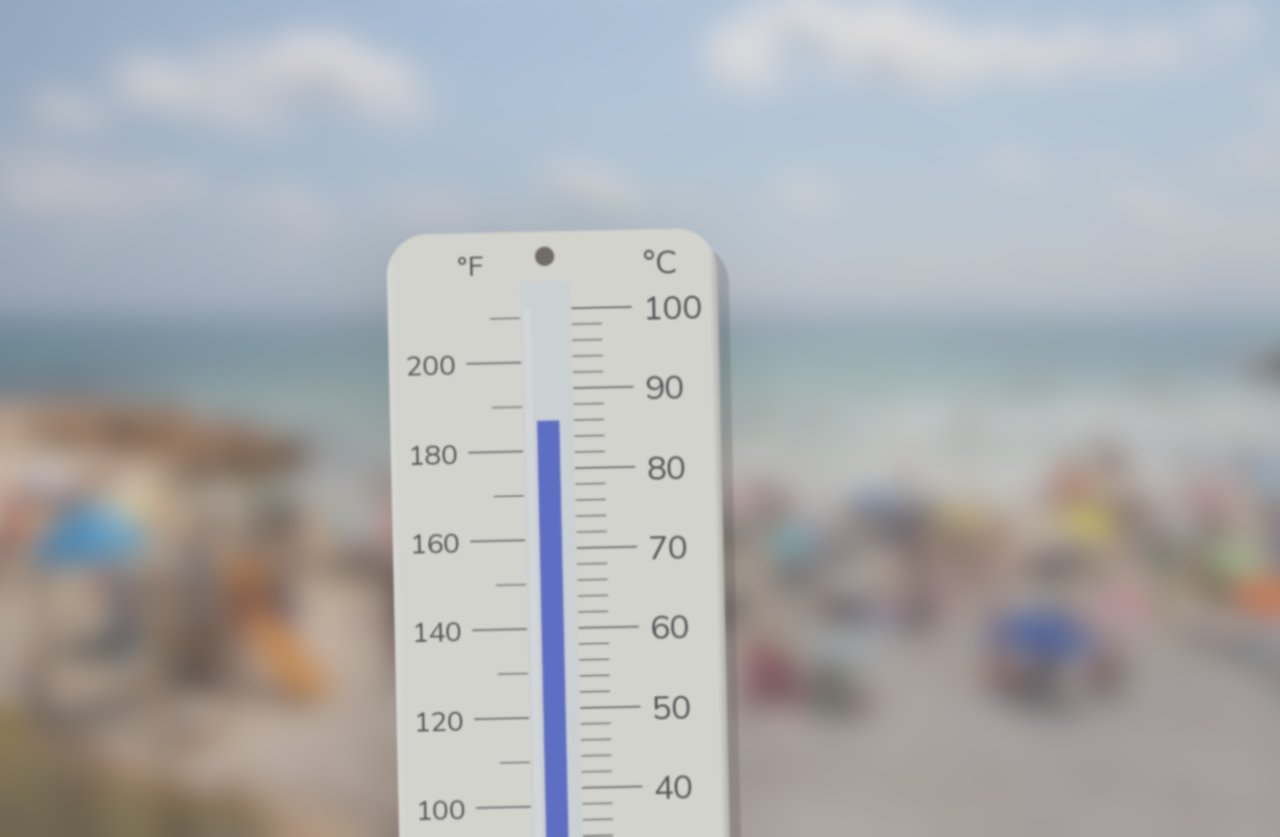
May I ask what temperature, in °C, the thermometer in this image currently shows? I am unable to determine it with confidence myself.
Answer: 86 °C
